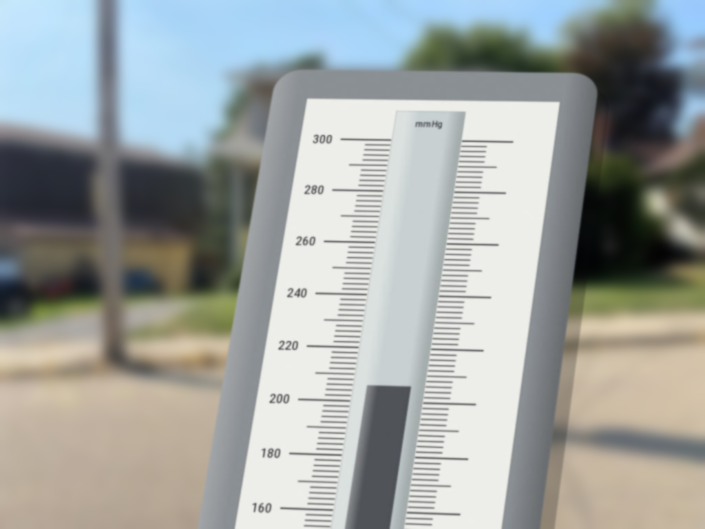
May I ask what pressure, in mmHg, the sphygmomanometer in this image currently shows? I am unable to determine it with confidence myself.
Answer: 206 mmHg
